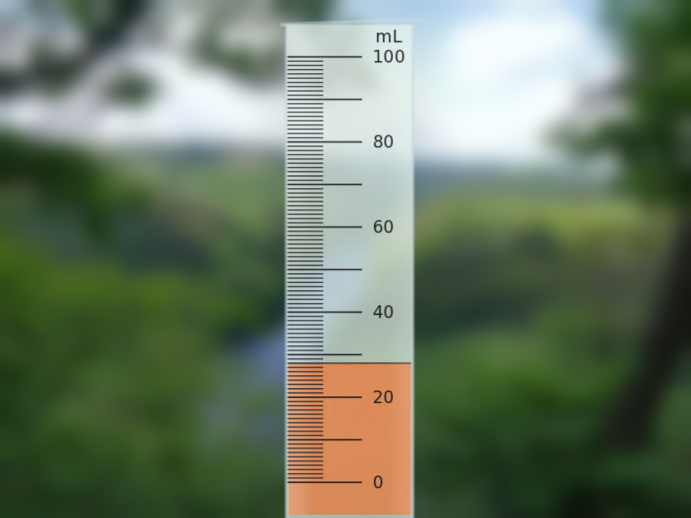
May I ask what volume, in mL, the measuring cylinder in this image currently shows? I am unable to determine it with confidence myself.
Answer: 28 mL
